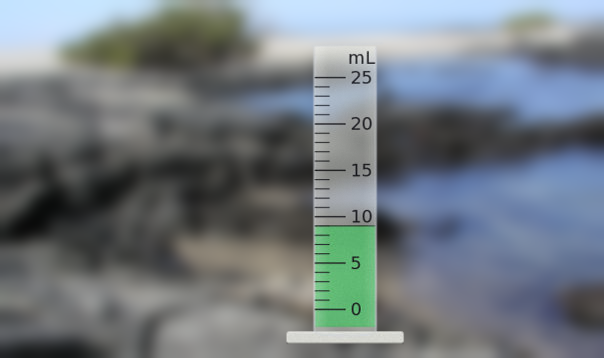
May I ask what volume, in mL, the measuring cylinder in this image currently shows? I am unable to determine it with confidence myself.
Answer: 9 mL
